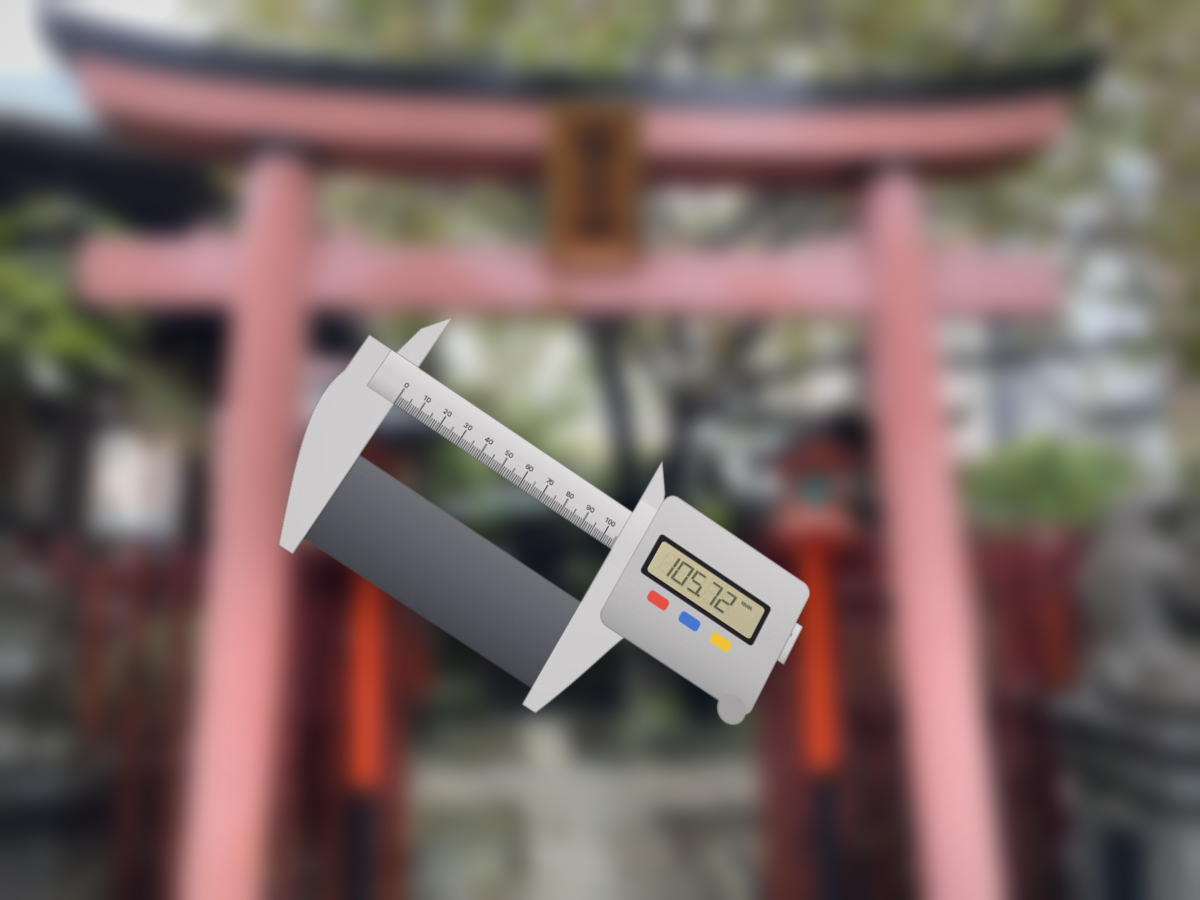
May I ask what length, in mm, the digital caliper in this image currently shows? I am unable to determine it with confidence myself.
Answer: 105.72 mm
